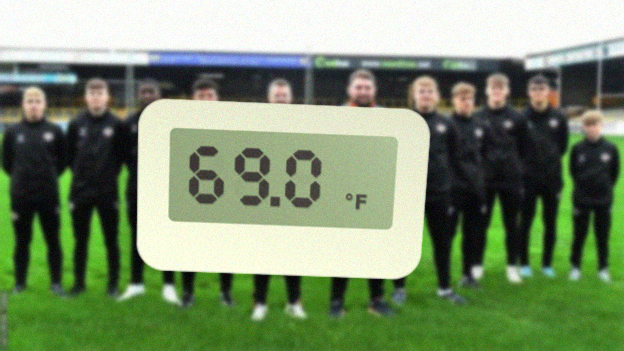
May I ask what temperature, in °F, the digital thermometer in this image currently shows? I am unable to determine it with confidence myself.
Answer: 69.0 °F
